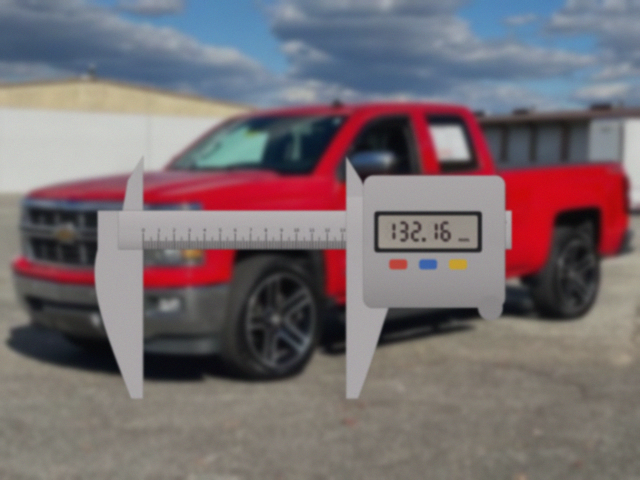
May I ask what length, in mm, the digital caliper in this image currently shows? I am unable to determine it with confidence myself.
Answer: 132.16 mm
